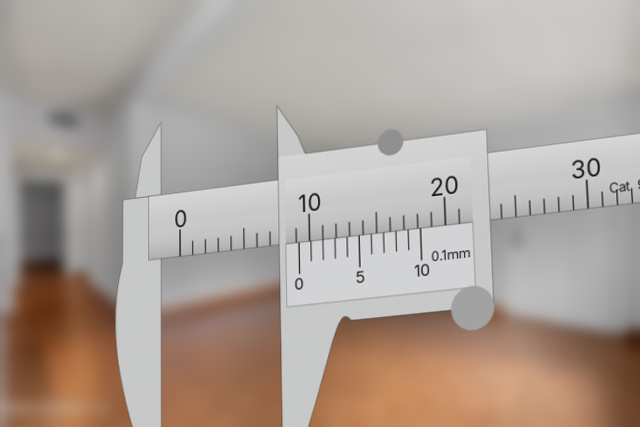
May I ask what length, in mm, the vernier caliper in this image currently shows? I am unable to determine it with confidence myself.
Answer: 9.2 mm
